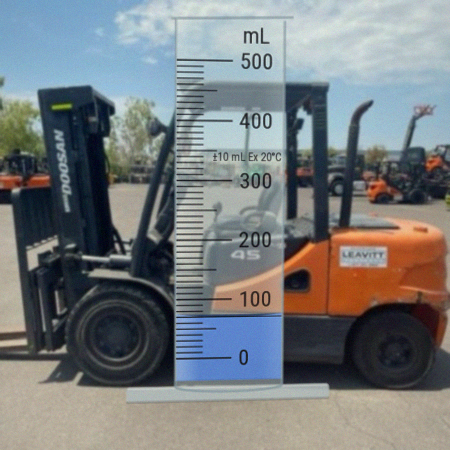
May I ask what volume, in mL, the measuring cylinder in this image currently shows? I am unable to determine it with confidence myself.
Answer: 70 mL
